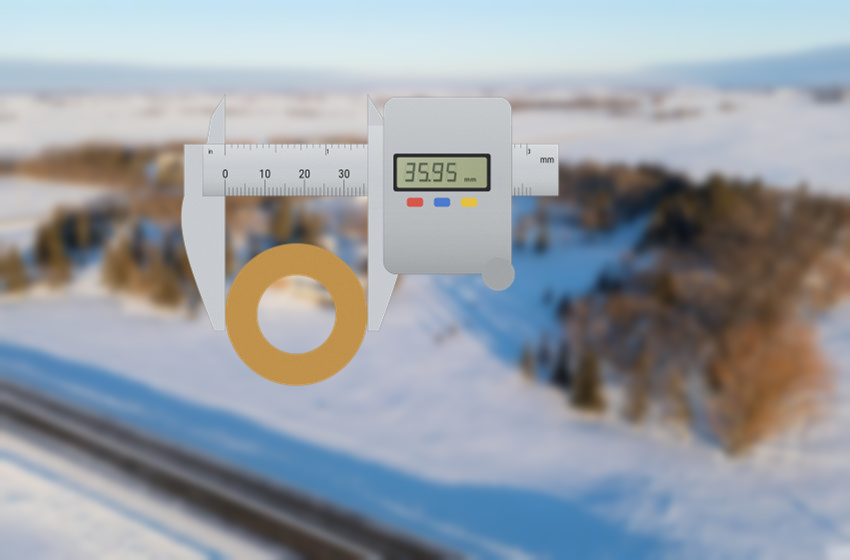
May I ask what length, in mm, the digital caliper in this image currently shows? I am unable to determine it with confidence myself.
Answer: 35.95 mm
